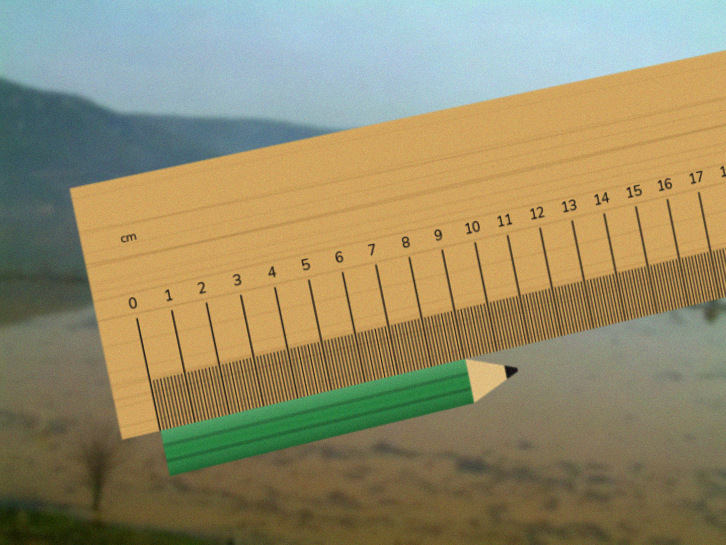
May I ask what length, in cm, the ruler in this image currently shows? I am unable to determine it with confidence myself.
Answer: 10.5 cm
